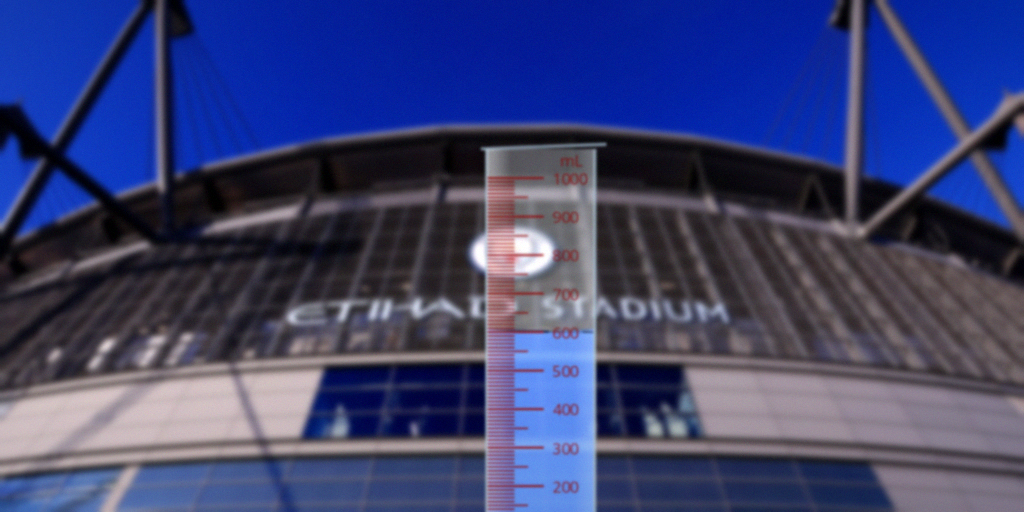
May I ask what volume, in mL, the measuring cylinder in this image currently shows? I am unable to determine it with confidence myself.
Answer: 600 mL
